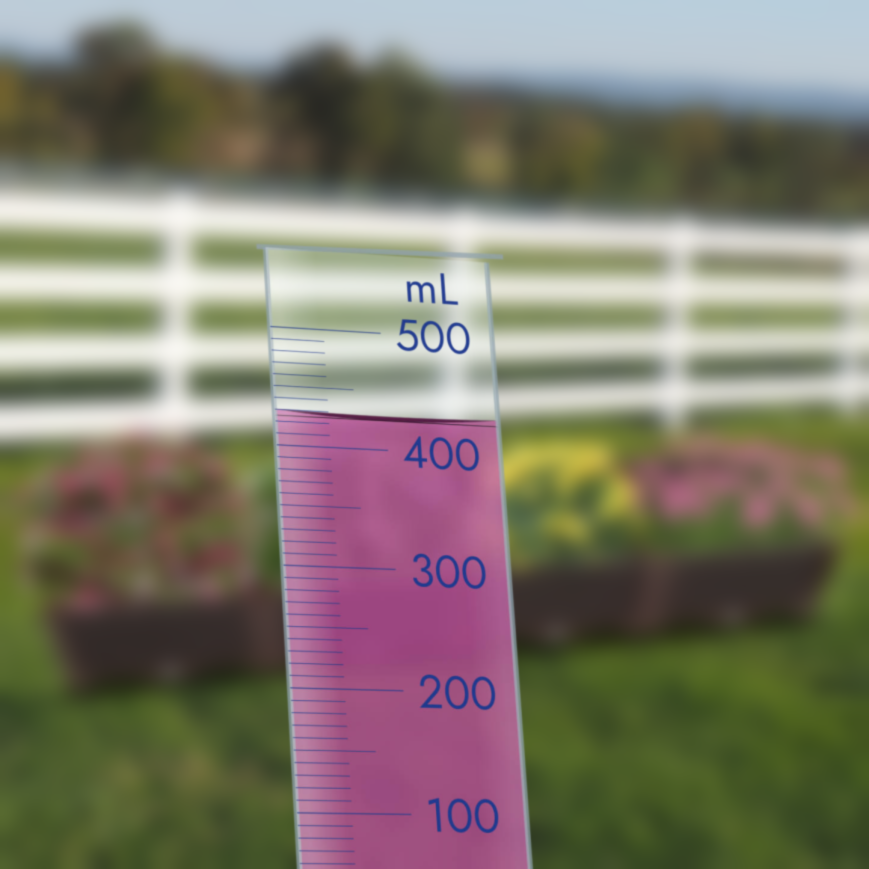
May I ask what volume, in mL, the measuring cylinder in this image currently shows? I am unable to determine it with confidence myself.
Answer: 425 mL
